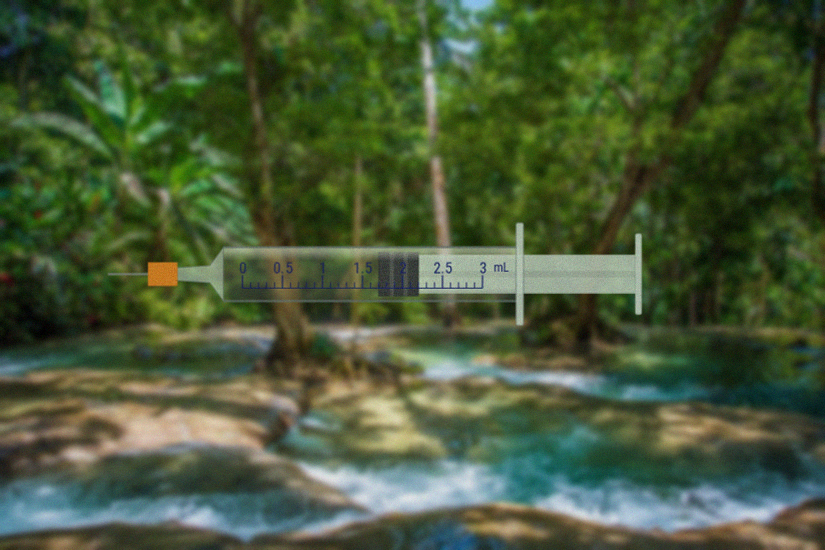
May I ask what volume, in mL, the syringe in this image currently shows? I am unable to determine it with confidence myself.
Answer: 1.7 mL
